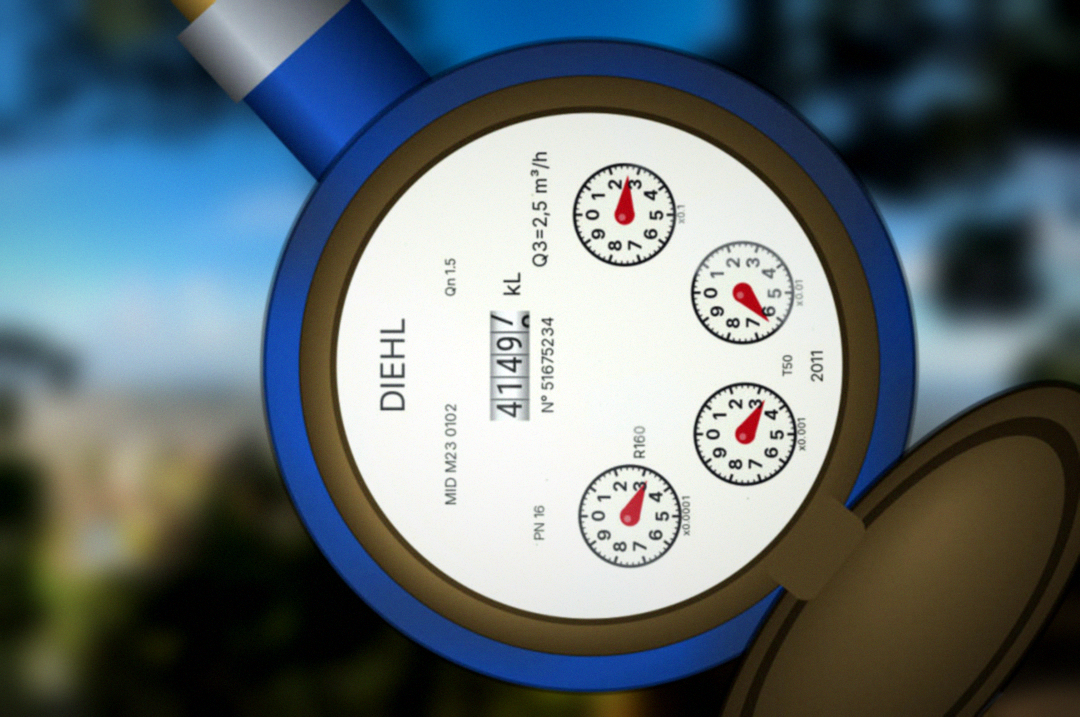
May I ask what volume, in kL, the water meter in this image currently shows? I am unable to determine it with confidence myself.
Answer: 41497.2633 kL
